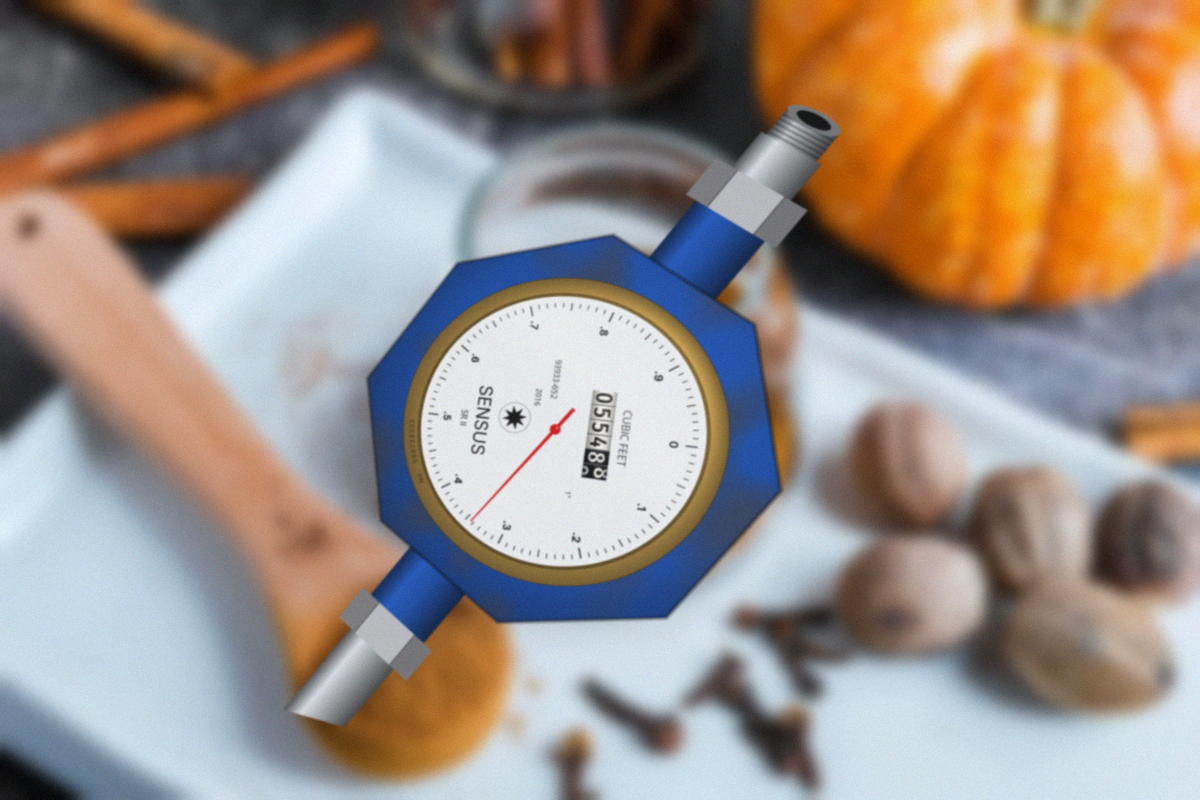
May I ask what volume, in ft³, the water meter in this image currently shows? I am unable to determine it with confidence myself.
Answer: 55488.34 ft³
